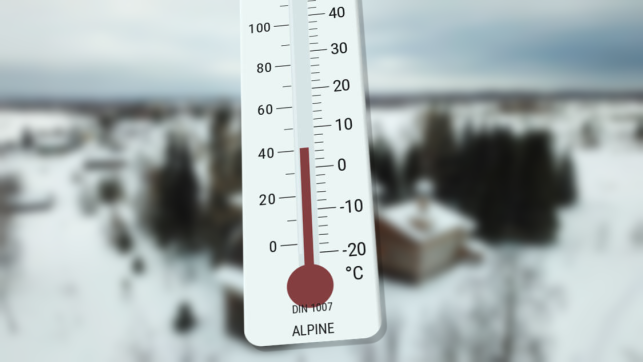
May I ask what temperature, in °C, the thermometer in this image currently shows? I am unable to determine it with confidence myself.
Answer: 5 °C
